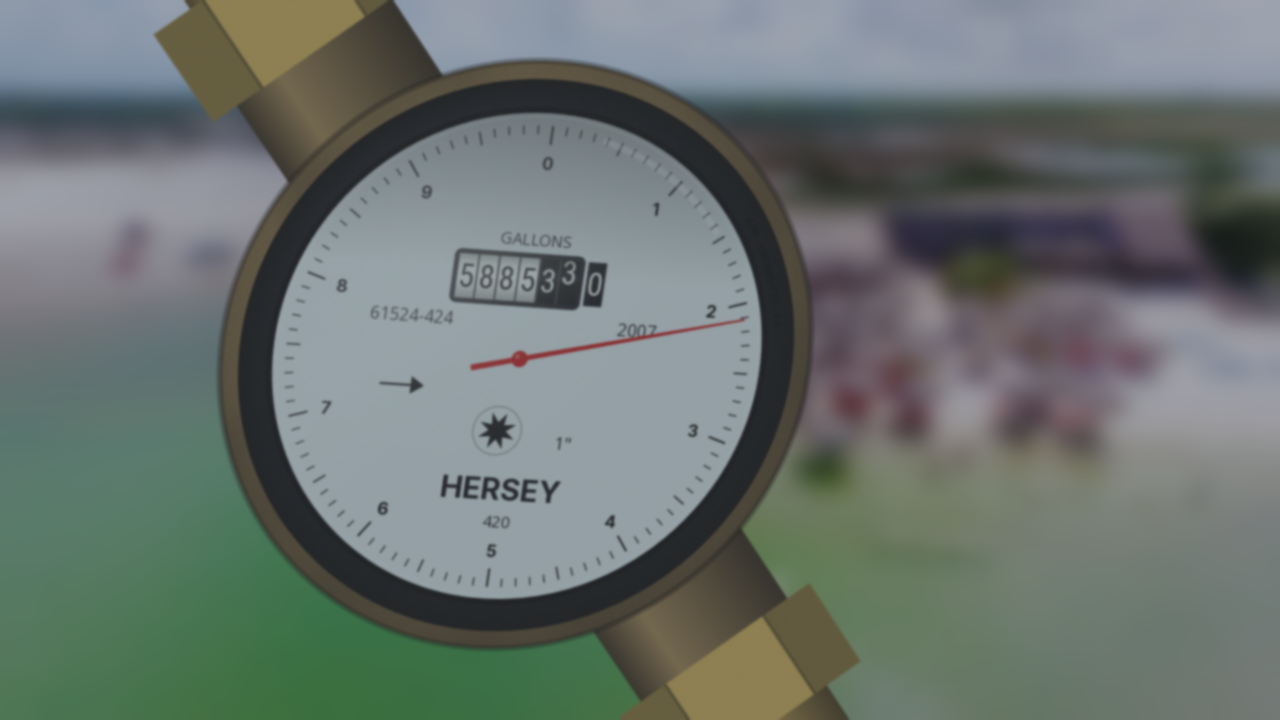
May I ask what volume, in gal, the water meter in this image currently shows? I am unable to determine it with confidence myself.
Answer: 5885332.1 gal
